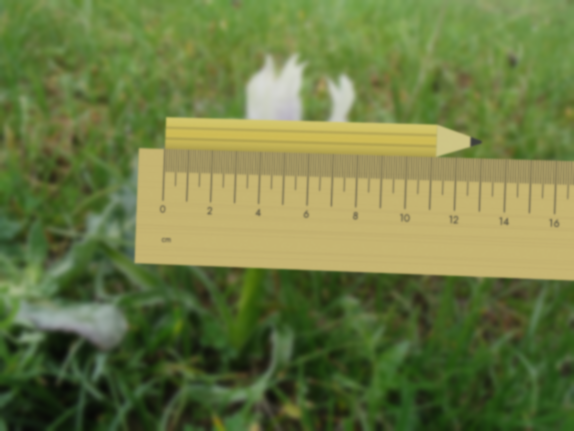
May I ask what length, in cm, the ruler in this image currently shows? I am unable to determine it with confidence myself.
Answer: 13 cm
